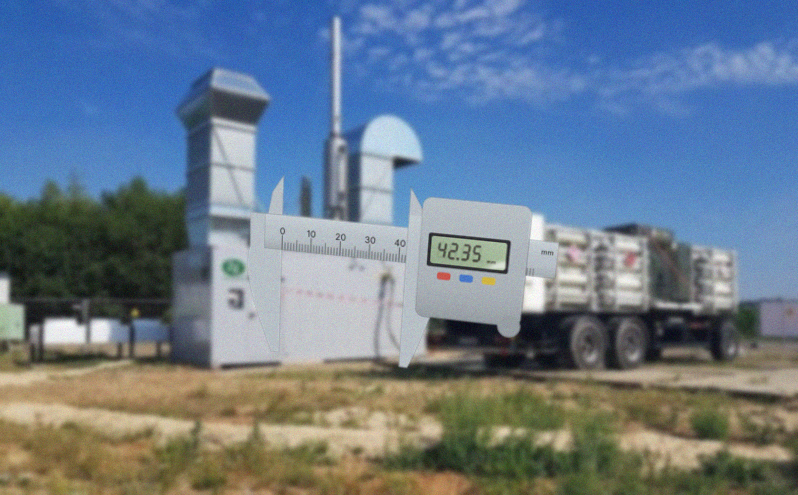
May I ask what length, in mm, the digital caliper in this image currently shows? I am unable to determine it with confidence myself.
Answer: 42.35 mm
